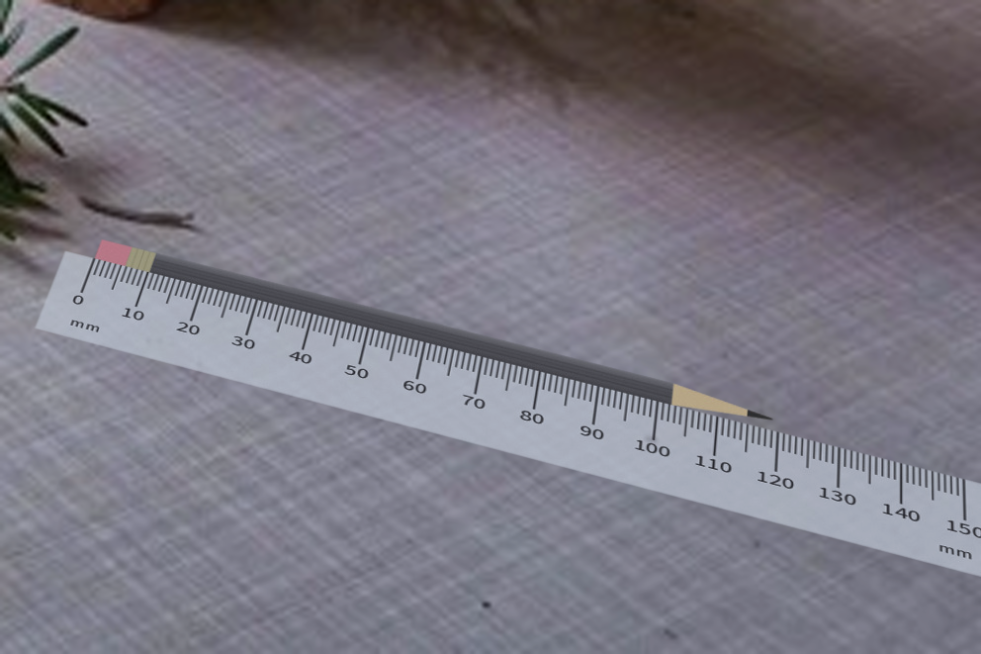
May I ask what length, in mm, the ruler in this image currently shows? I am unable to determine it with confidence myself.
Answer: 119 mm
